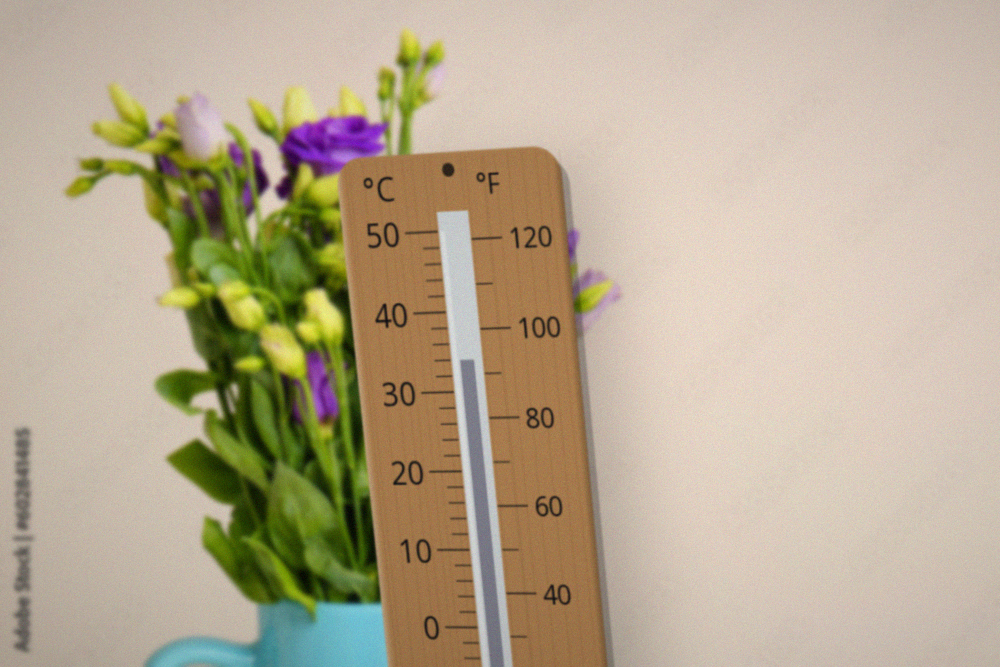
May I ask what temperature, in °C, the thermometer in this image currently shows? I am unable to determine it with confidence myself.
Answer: 34 °C
